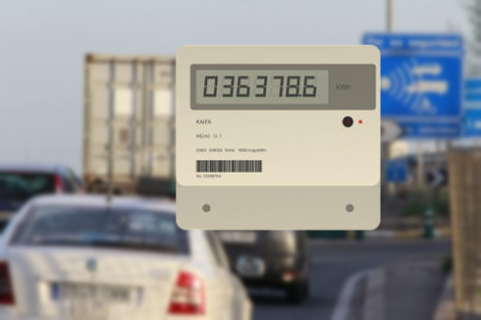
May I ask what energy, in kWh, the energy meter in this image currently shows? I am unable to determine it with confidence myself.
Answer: 36378.6 kWh
